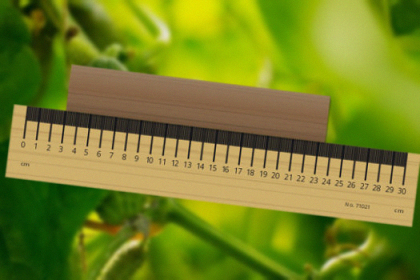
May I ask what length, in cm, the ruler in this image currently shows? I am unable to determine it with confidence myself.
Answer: 20.5 cm
